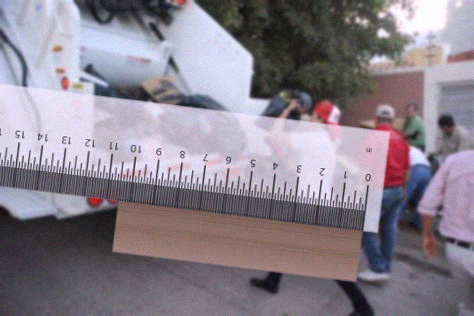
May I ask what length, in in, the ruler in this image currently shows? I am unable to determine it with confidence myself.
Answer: 10.5 in
